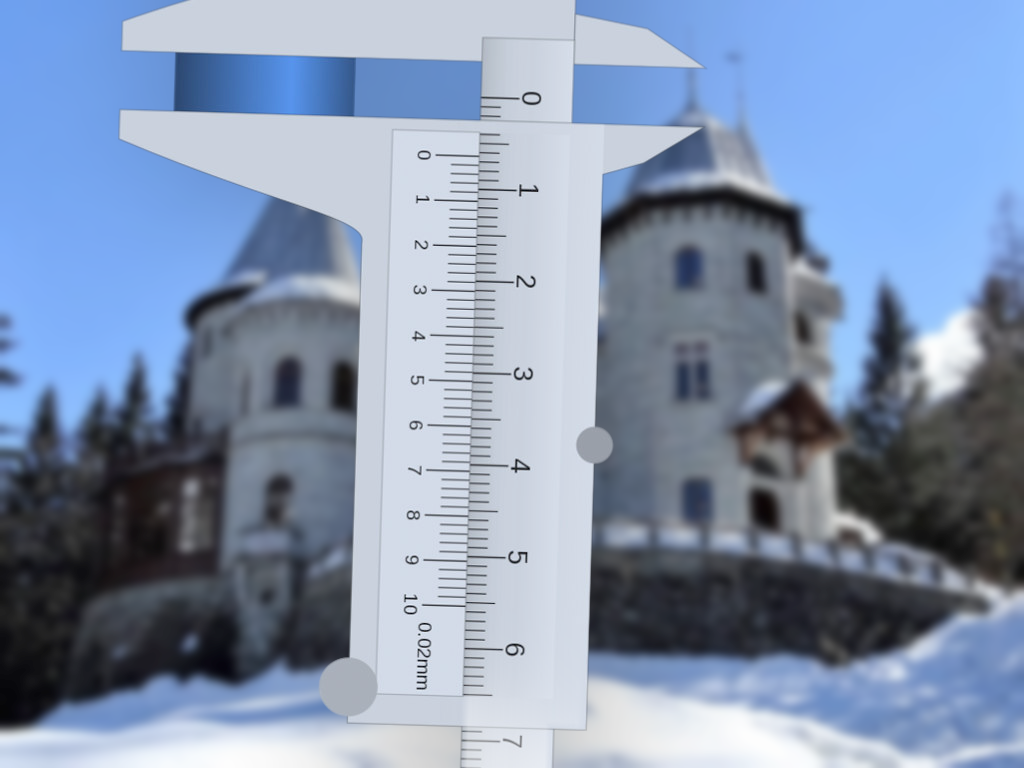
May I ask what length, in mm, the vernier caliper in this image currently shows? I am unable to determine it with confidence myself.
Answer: 6.4 mm
